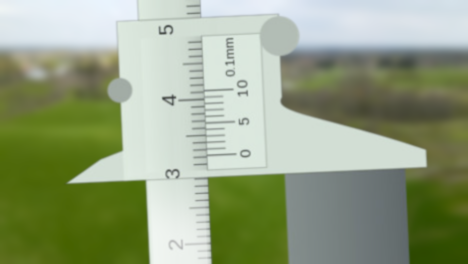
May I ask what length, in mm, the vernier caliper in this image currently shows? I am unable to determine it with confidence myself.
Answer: 32.2 mm
